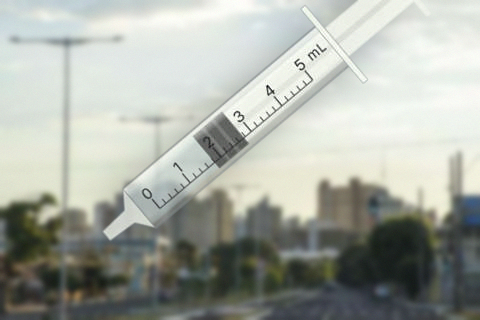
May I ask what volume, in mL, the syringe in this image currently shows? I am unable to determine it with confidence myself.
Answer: 1.8 mL
